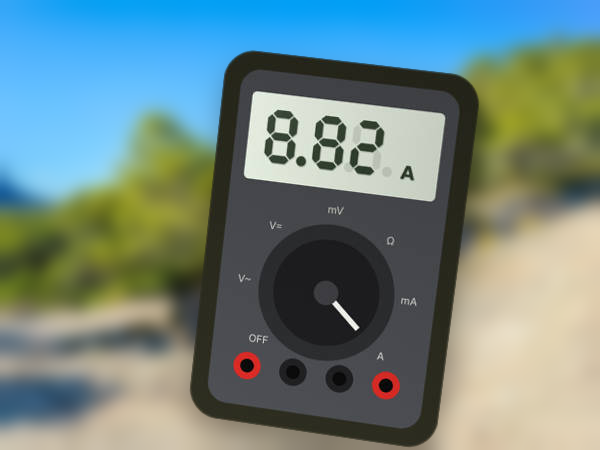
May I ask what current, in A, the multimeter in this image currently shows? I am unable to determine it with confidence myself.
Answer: 8.82 A
